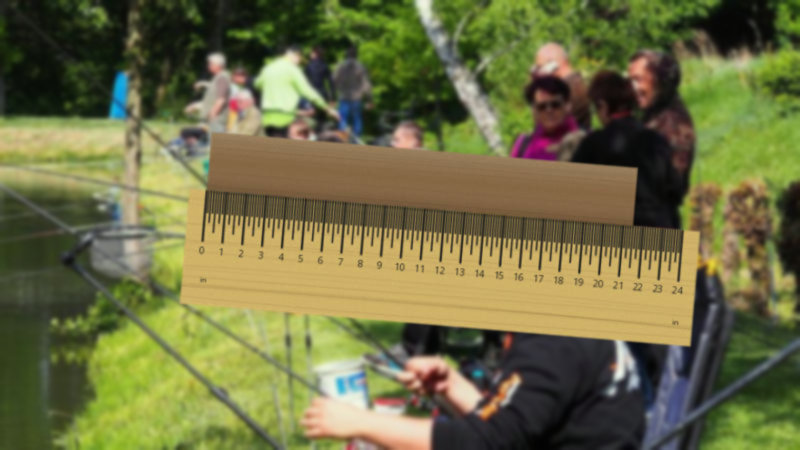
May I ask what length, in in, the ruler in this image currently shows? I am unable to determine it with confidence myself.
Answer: 21.5 in
